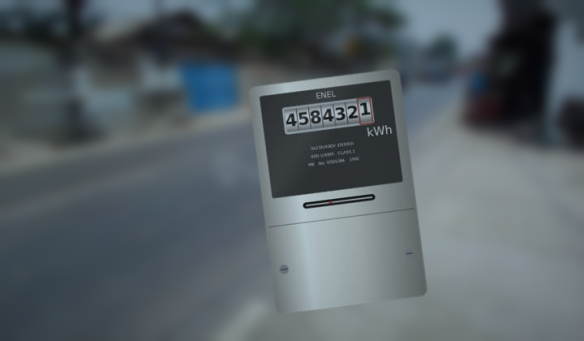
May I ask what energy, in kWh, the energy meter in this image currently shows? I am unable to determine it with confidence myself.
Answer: 458432.1 kWh
